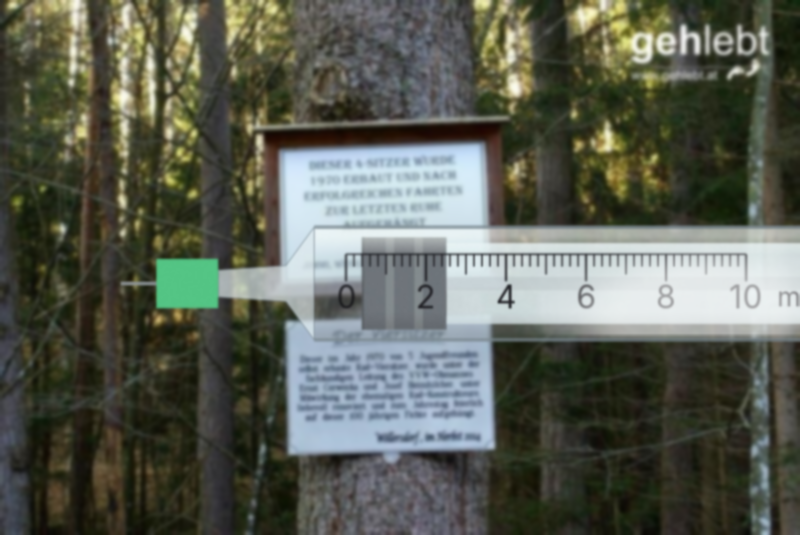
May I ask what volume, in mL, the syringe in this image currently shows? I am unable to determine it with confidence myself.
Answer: 0.4 mL
